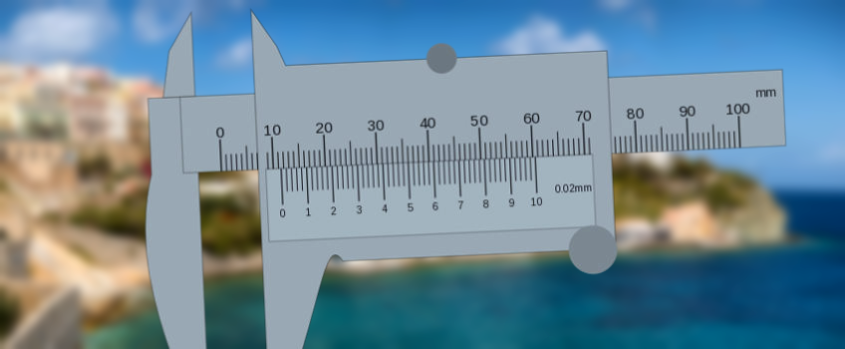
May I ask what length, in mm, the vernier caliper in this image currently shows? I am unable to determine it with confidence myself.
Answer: 11.5 mm
